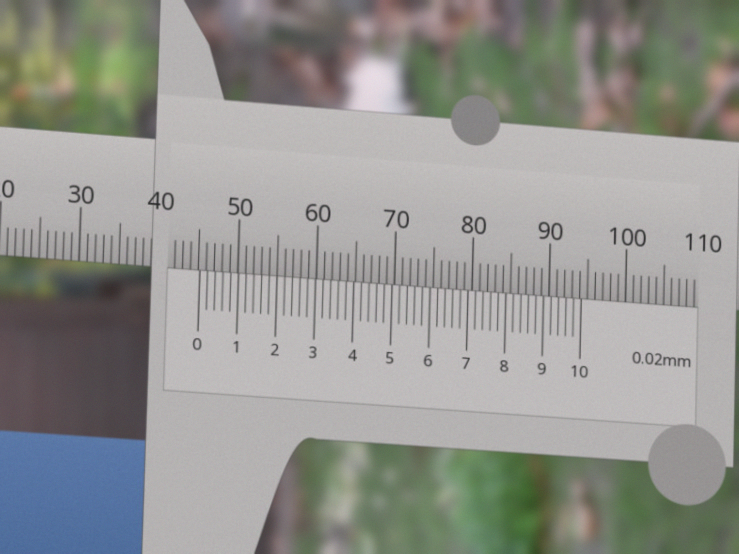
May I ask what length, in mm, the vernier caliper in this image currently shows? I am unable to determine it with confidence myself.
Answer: 45.2 mm
